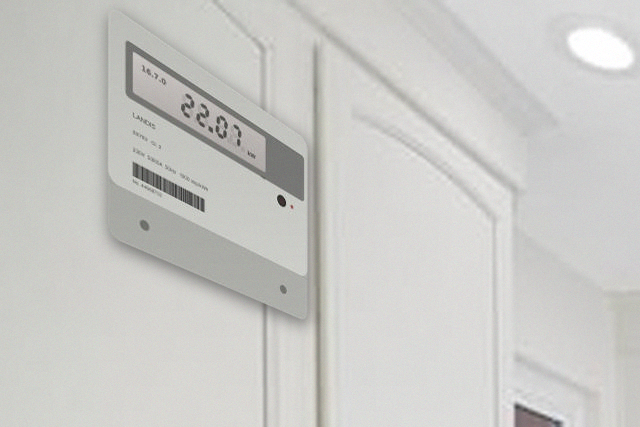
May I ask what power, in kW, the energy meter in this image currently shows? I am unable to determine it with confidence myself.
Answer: 22.07 kW
